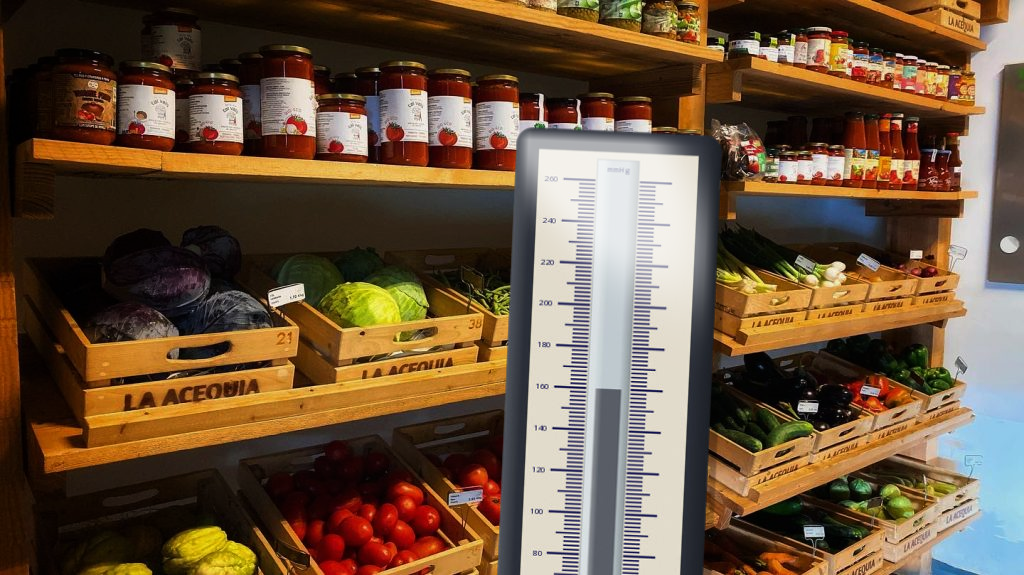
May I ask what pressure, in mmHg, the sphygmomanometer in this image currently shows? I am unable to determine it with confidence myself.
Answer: 160 mmHg
